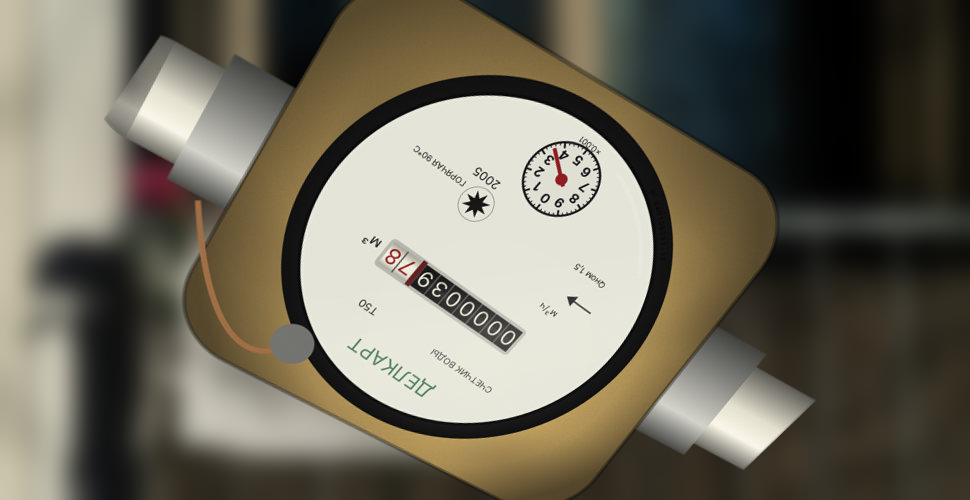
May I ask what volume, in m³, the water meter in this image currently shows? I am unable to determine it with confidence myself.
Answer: 39.783 m³
